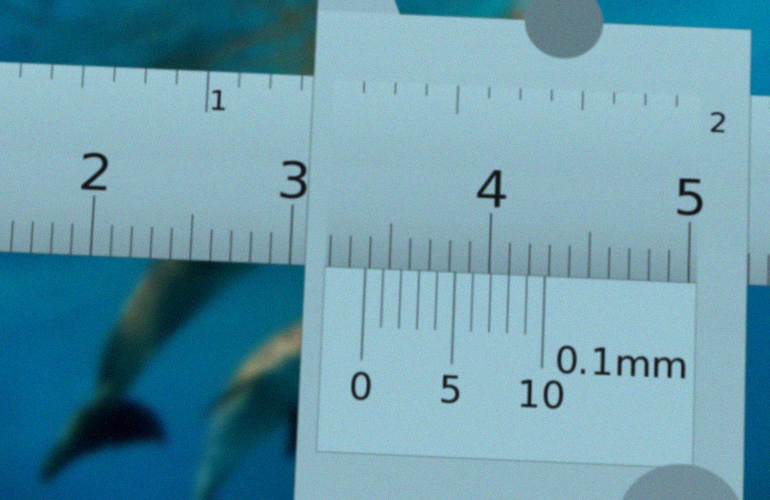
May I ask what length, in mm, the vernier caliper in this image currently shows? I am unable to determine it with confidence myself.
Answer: 33.8 mm
